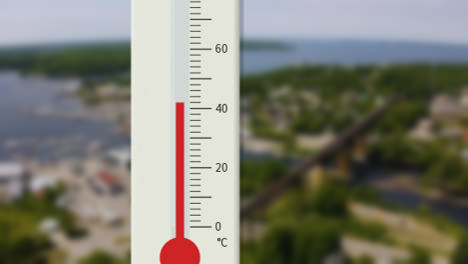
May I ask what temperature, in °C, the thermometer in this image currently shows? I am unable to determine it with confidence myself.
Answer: 42 °C
